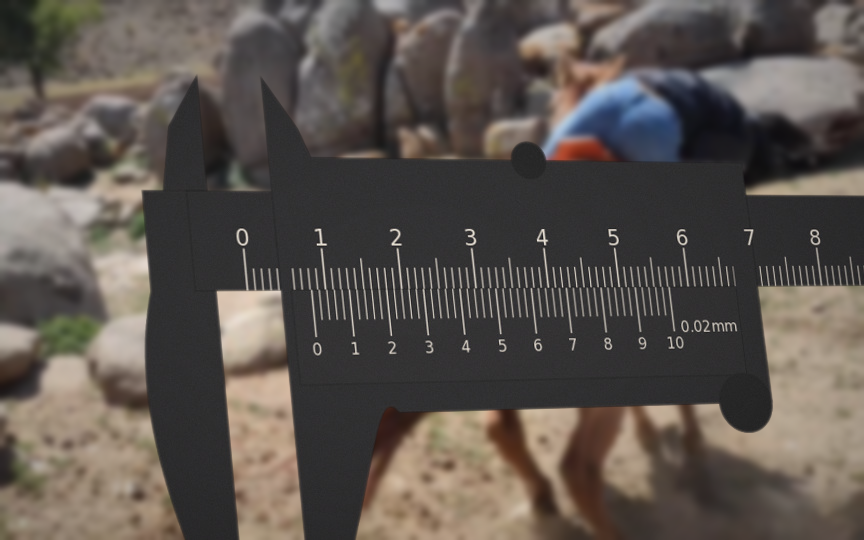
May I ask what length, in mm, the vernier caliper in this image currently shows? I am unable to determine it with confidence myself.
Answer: 8.2 mm
